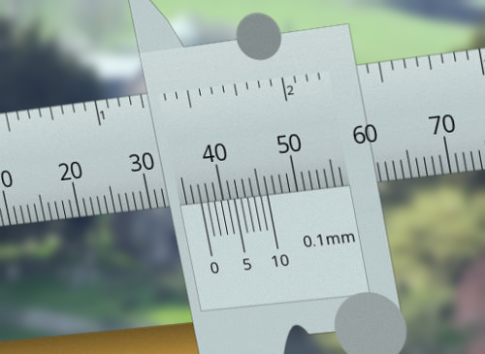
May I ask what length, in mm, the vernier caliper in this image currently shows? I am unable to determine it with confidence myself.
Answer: 37.0 mm
